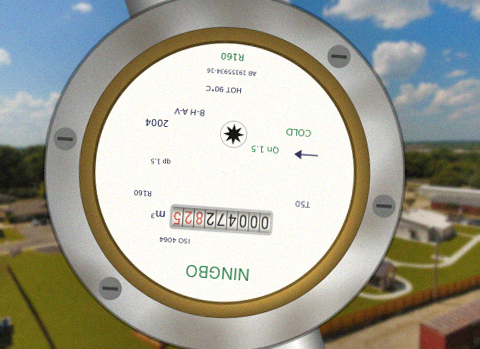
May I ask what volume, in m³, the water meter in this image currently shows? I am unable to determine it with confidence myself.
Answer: 472.825 m³
